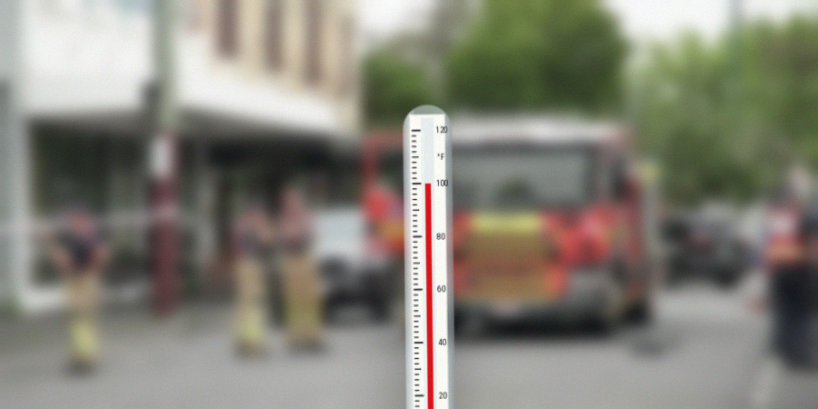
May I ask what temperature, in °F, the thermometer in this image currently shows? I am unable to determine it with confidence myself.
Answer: 100 °F
